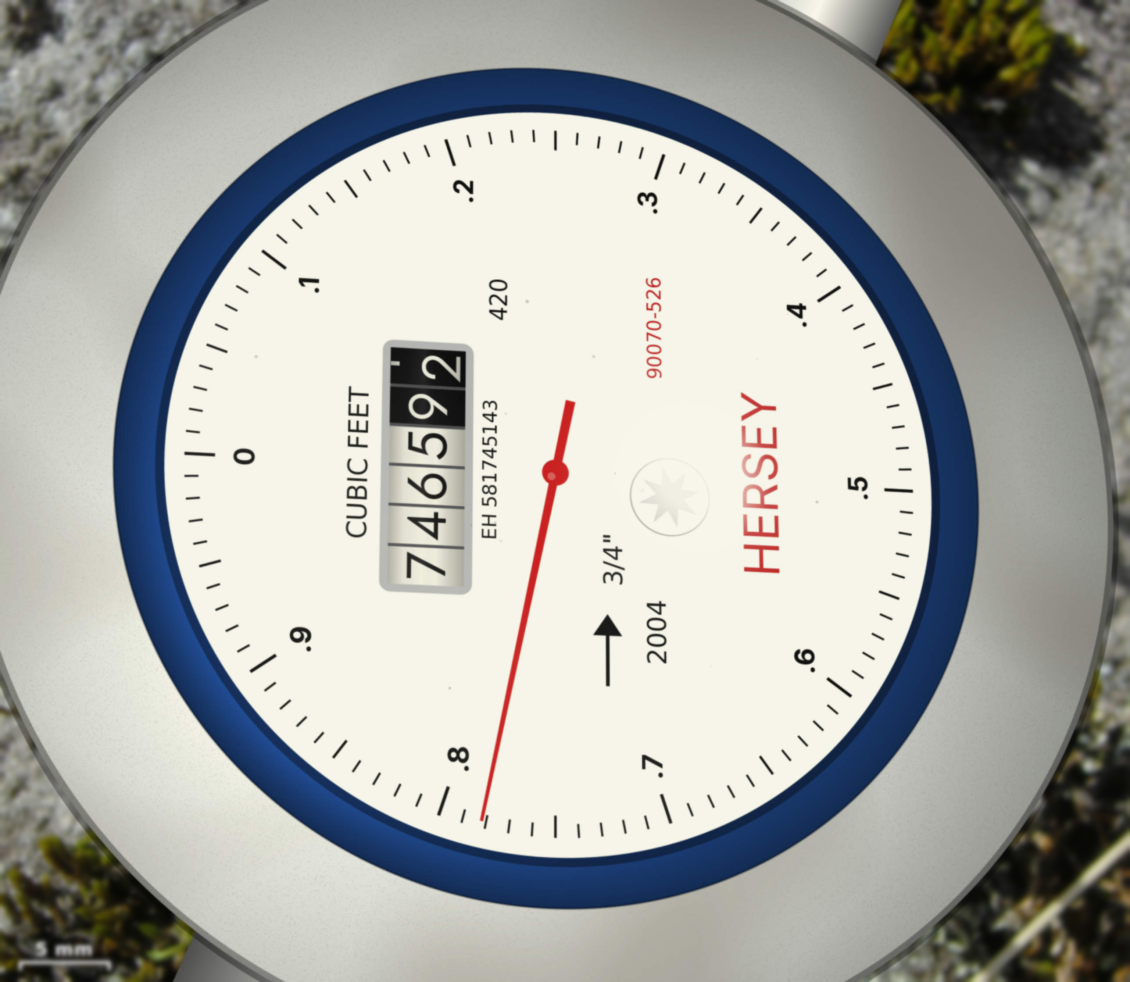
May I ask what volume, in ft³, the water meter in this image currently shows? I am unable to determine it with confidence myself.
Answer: 746591.78 ft³
